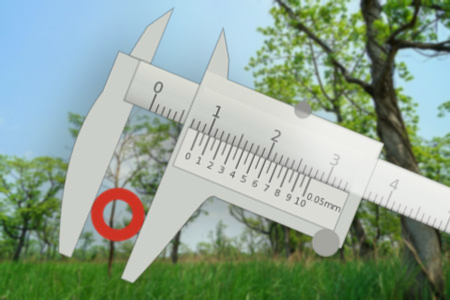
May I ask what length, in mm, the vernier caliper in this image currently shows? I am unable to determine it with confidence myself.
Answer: 8.4 mm
